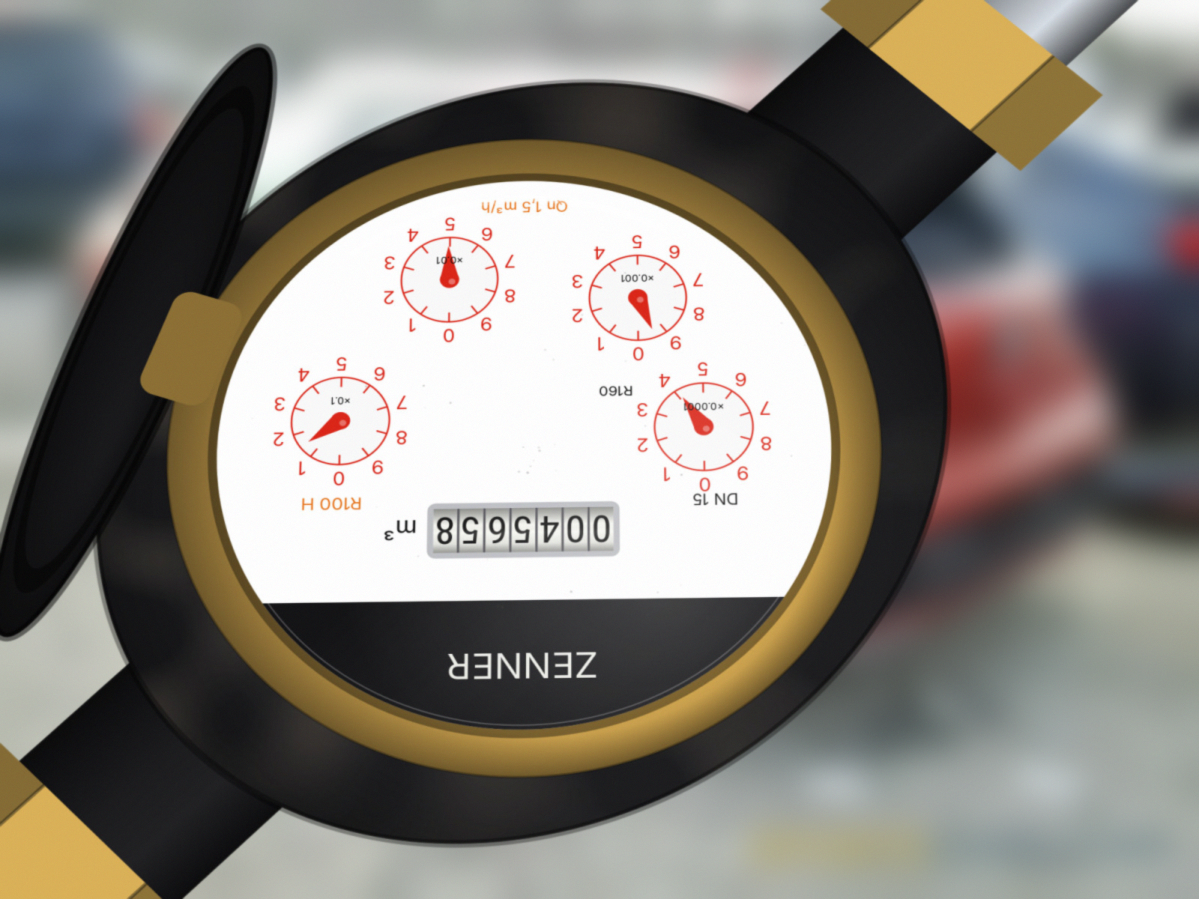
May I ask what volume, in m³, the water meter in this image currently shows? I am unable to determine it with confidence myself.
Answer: 45658.1494 m³
